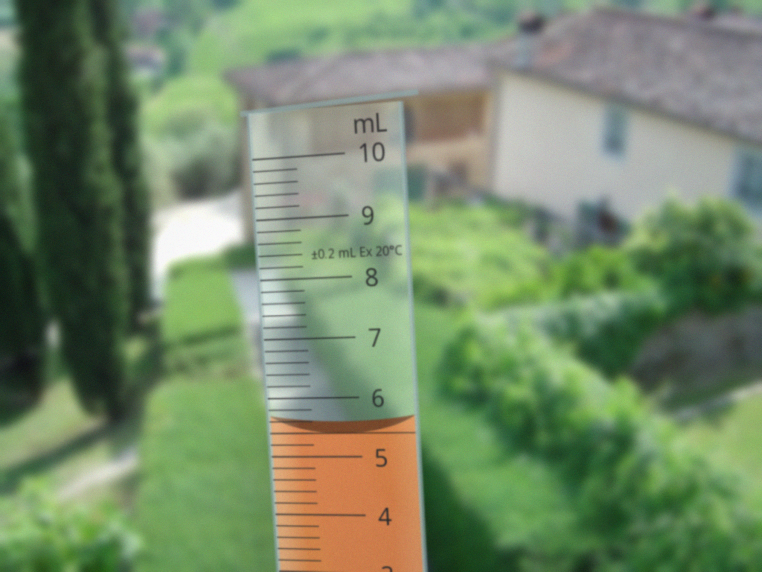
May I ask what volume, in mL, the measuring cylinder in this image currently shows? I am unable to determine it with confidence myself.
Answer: 5.4 mL
